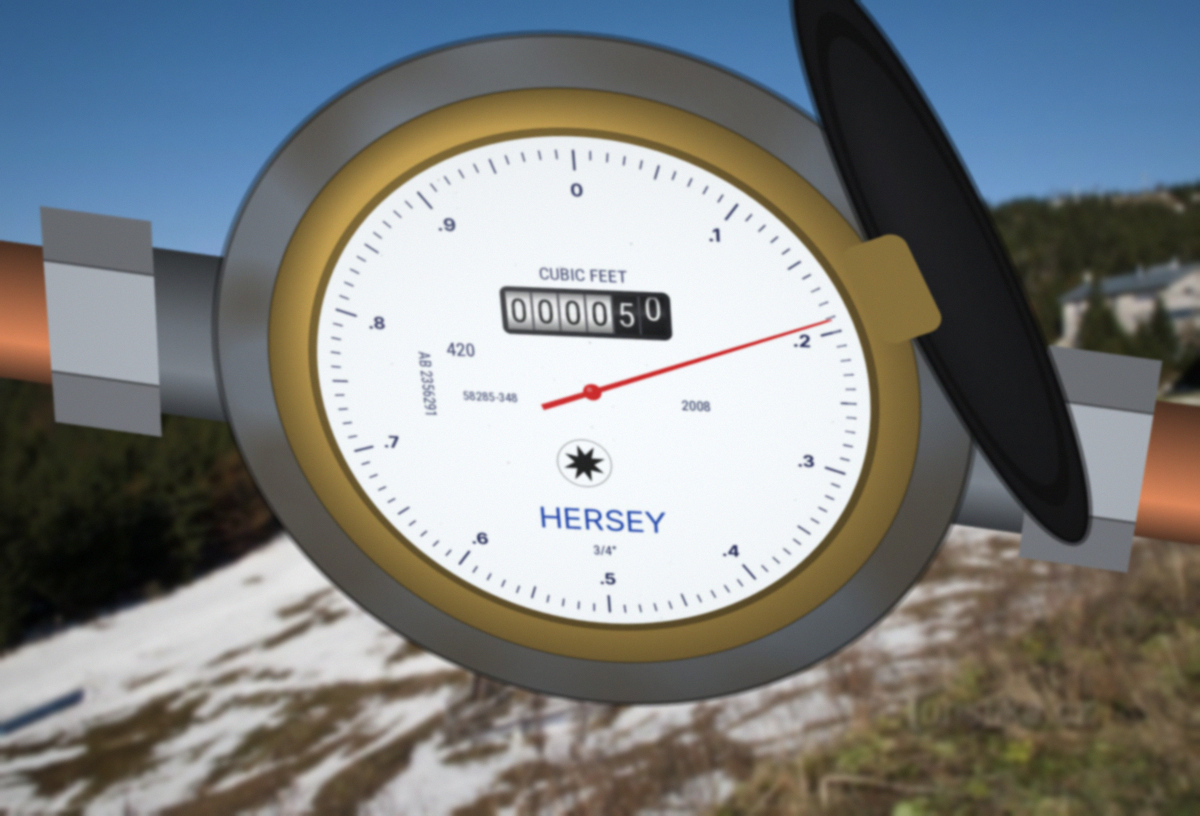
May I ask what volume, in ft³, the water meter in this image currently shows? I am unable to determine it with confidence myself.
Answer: 50.19 ft³
